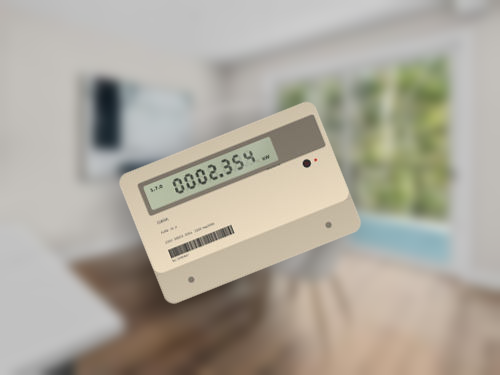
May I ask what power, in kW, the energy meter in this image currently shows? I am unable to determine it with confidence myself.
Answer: 2.354 kW
